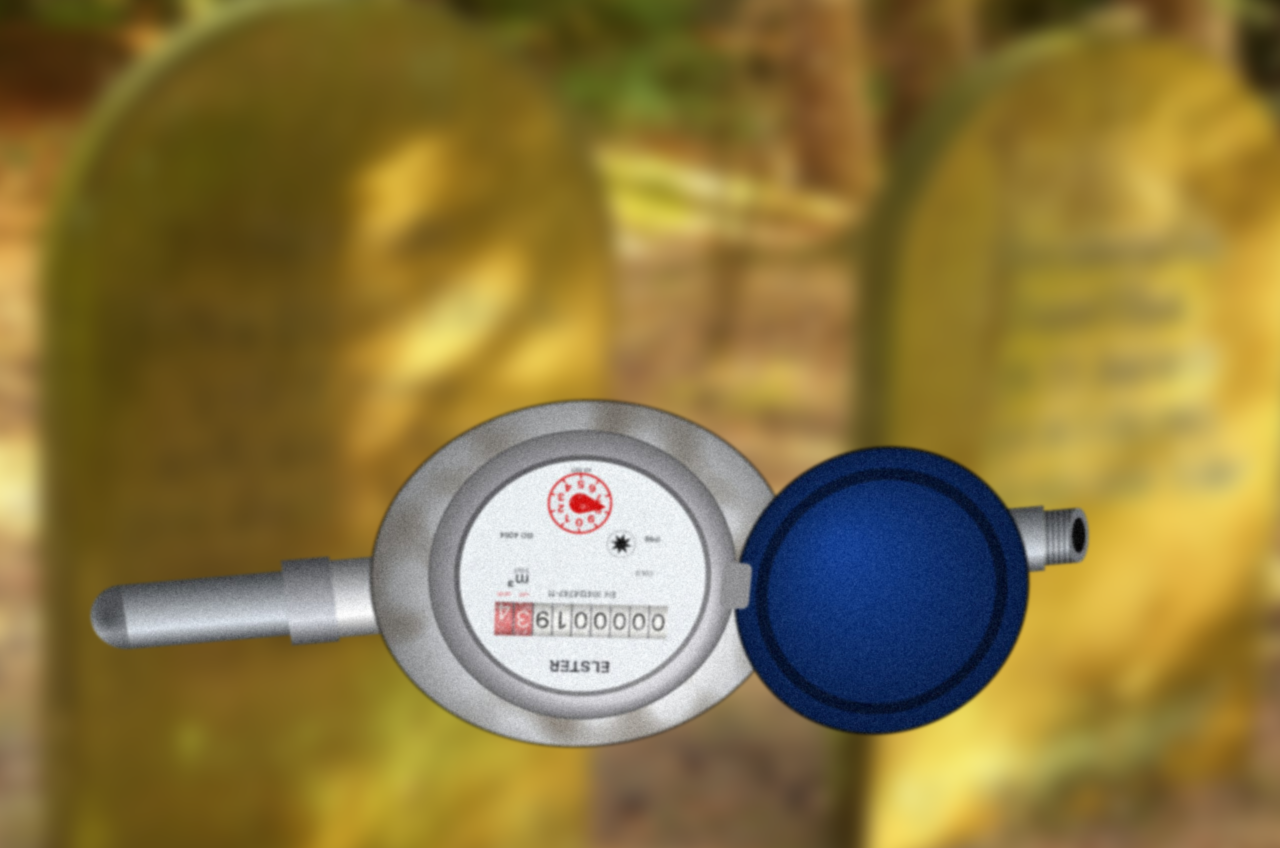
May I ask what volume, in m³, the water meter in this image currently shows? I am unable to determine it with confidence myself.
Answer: 19.337 m³
